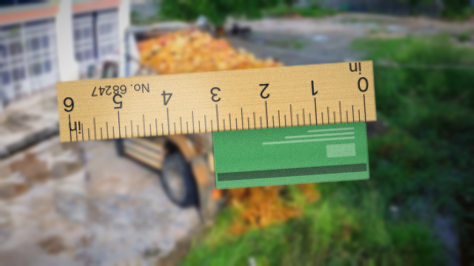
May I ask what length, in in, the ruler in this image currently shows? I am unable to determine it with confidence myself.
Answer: 3.125 in
